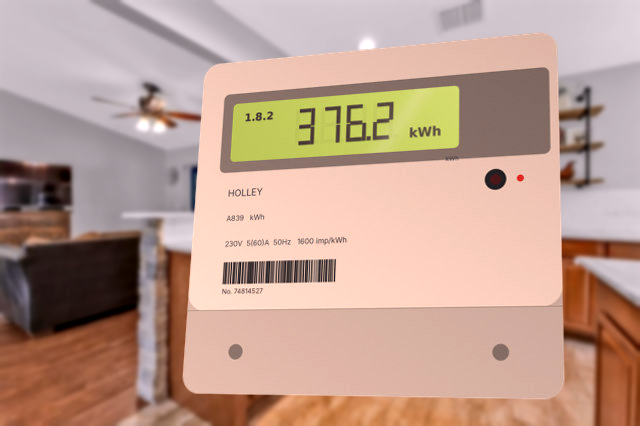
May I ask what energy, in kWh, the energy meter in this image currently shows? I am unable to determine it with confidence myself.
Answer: 376.2 kWh
